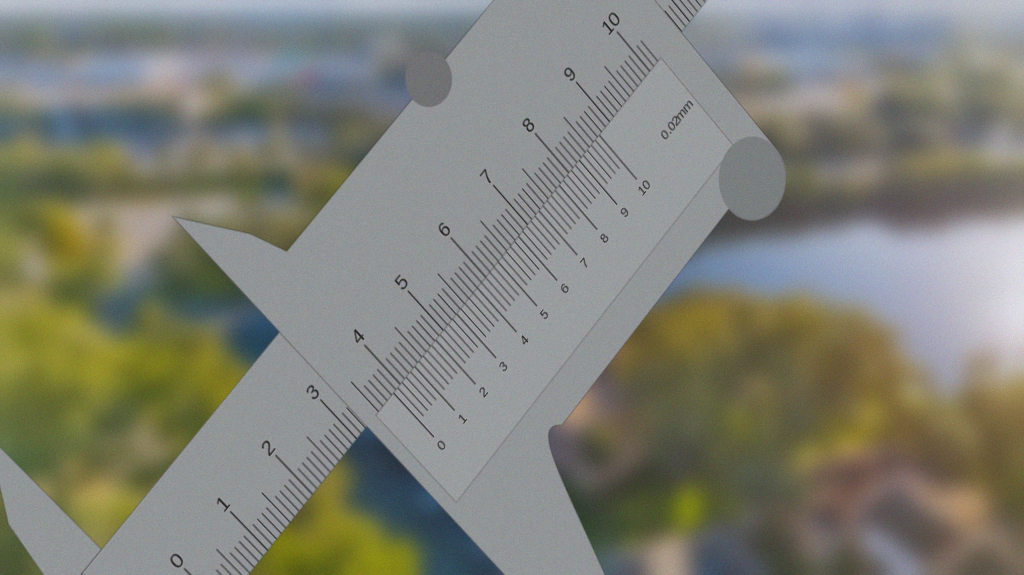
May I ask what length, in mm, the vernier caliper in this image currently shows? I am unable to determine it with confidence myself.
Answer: 38.4 mm
